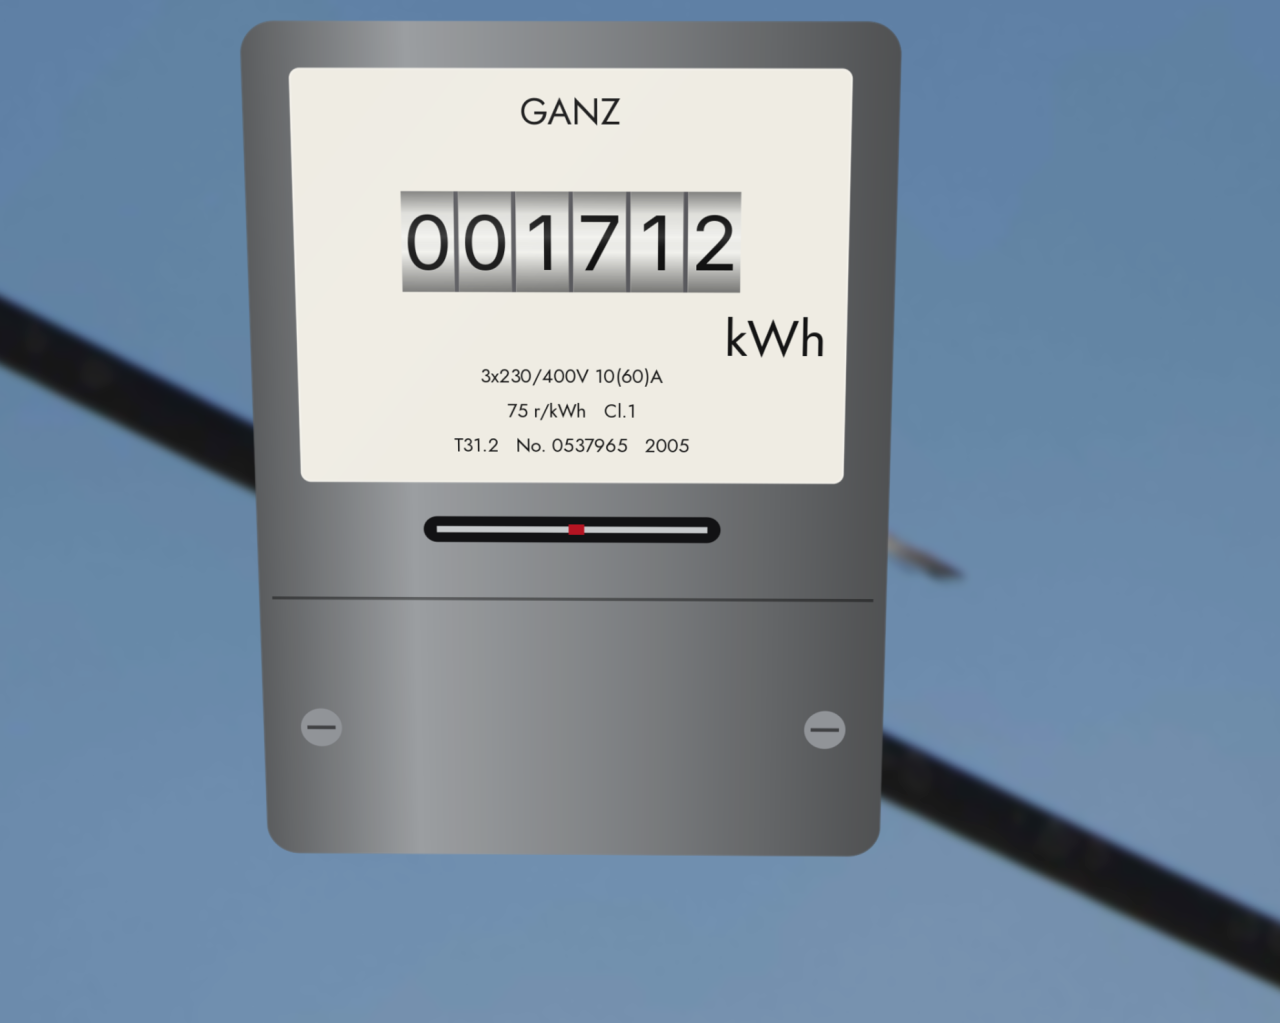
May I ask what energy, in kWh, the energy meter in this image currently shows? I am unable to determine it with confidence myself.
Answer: 1712 kWh
